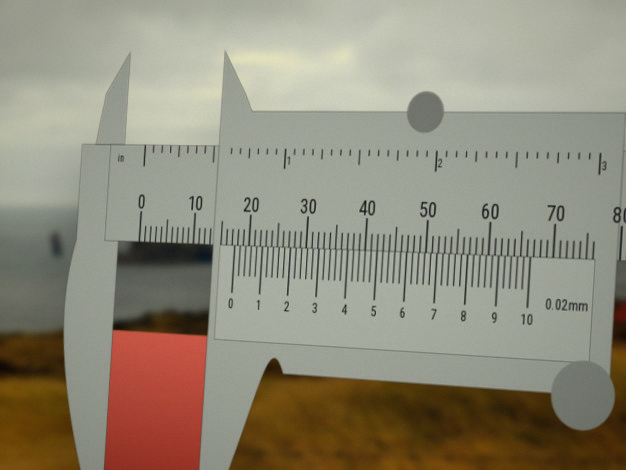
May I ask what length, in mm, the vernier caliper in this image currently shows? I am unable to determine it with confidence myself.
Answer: 17.5 mm
